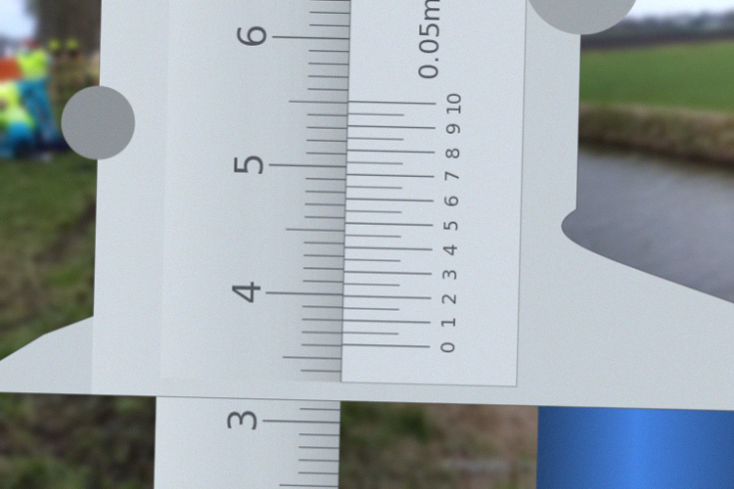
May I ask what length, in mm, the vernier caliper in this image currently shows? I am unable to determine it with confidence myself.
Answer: 36.1 mm
